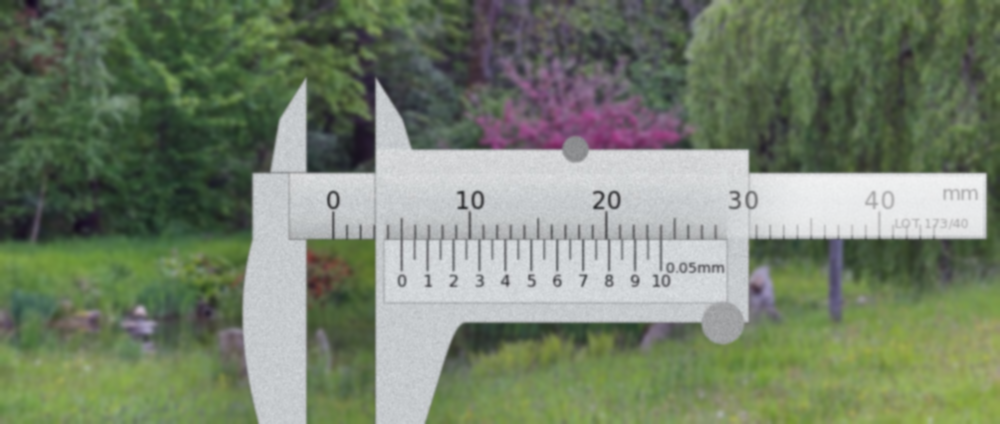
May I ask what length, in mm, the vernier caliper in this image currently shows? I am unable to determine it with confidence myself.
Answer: 5.0 mm
